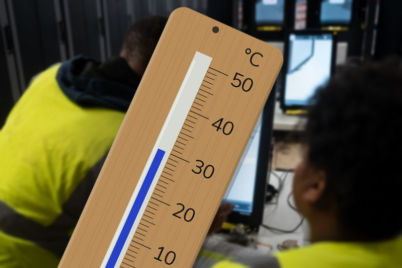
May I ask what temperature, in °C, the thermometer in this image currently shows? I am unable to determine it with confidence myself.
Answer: 30 °C
